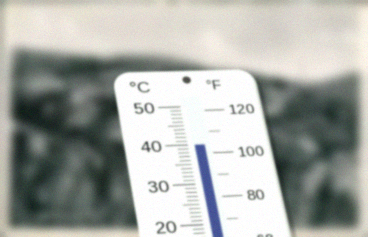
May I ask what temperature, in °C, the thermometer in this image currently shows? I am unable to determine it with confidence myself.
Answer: 40 °C
